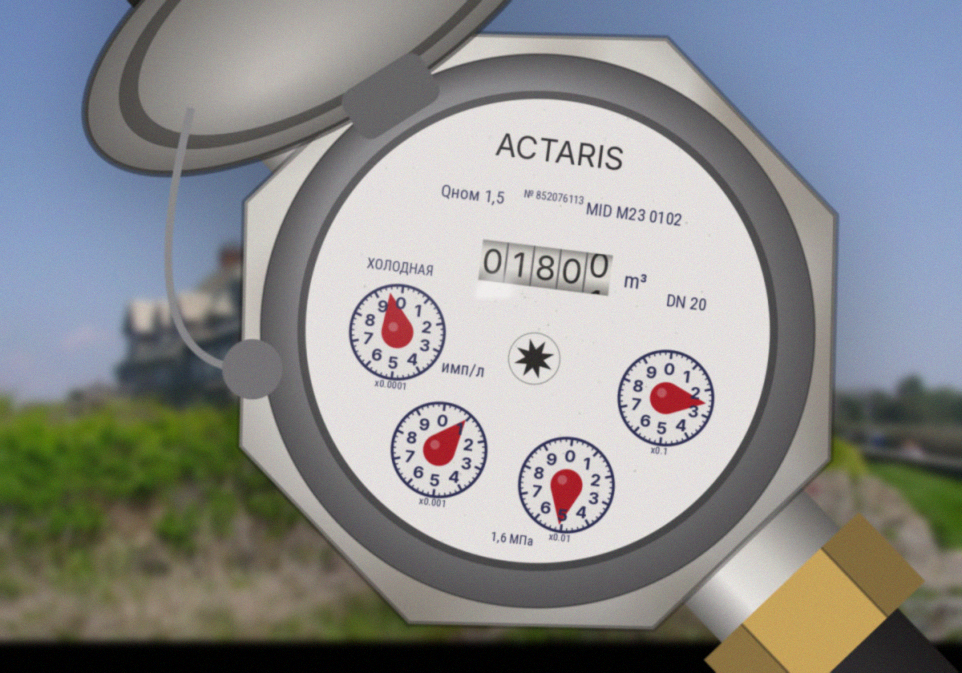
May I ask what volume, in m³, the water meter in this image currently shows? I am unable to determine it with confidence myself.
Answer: 1800.2509 m³
